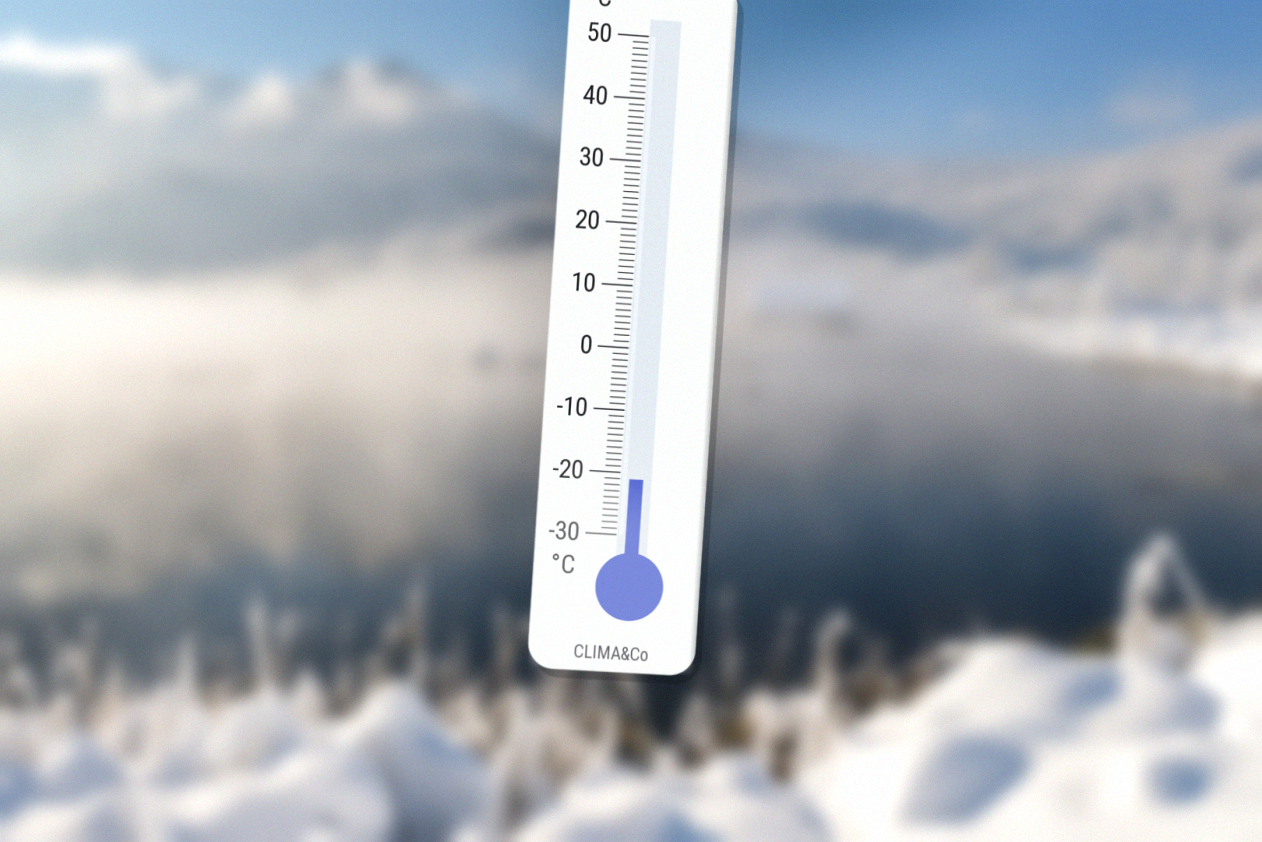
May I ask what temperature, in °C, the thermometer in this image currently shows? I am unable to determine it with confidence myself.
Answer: -21 °C
